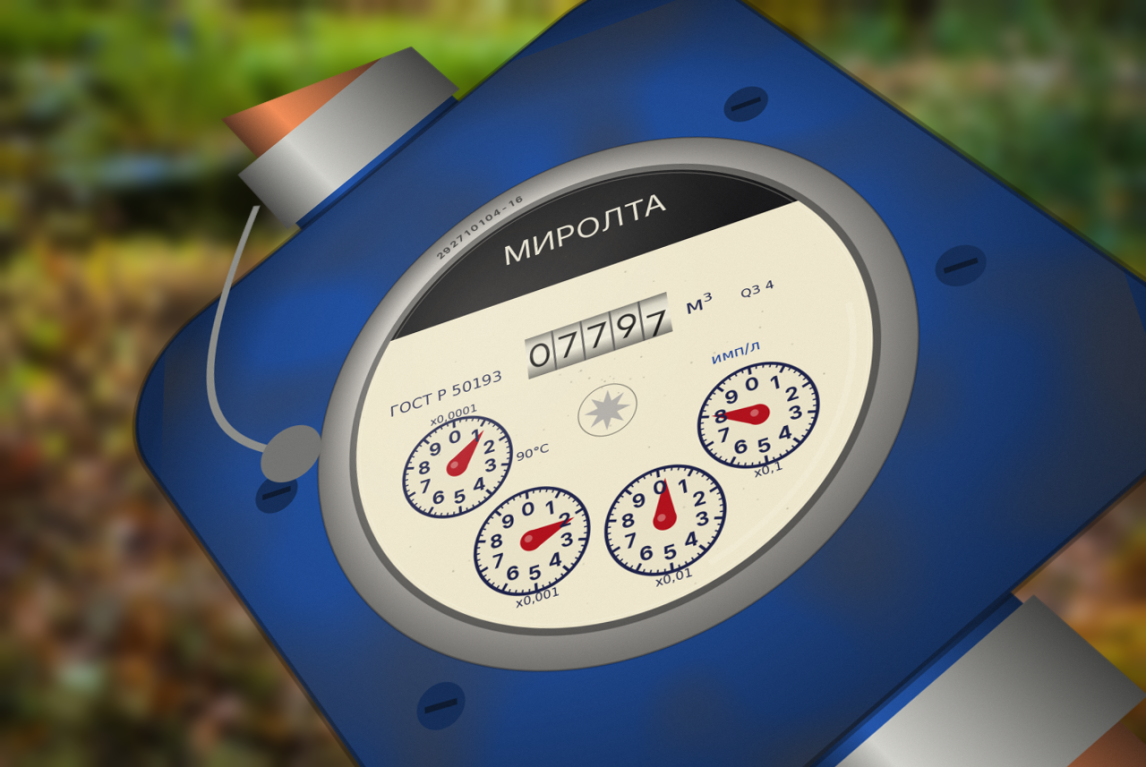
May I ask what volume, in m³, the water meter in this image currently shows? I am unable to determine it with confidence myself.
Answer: 7796.8021 m³
